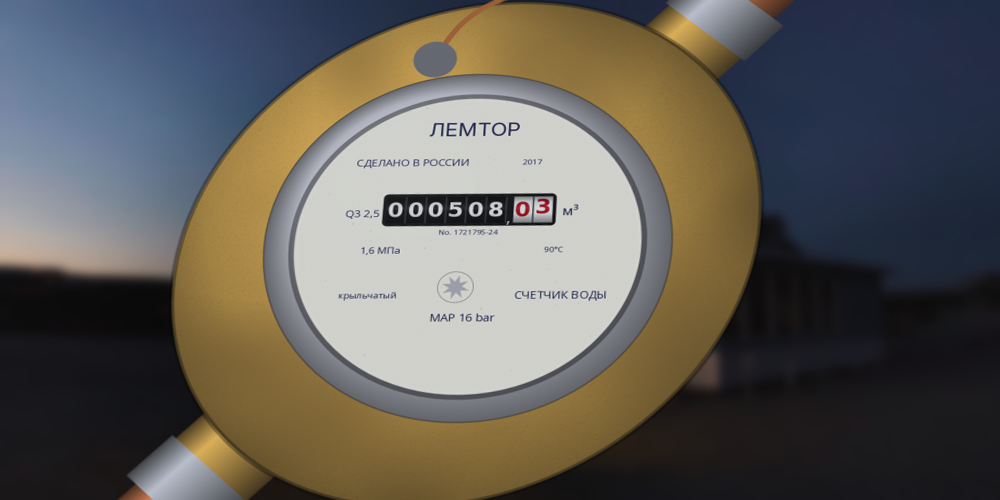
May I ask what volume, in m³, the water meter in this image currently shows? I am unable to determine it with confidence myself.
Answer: 508.03 m³
